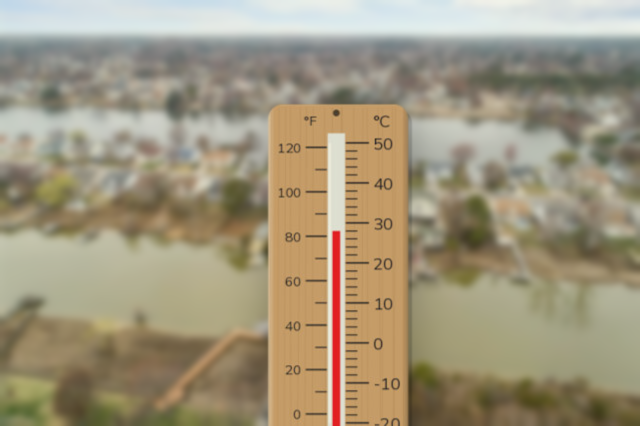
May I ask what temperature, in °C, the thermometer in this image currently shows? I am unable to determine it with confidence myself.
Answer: 28 °C
